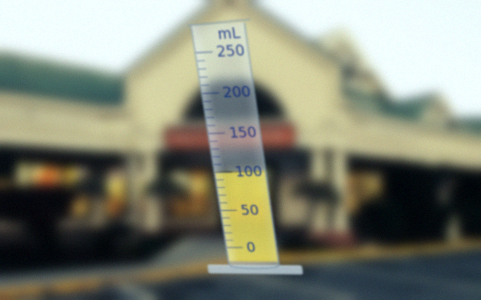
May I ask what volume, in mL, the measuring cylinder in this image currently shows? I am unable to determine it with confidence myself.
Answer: 100 mL
